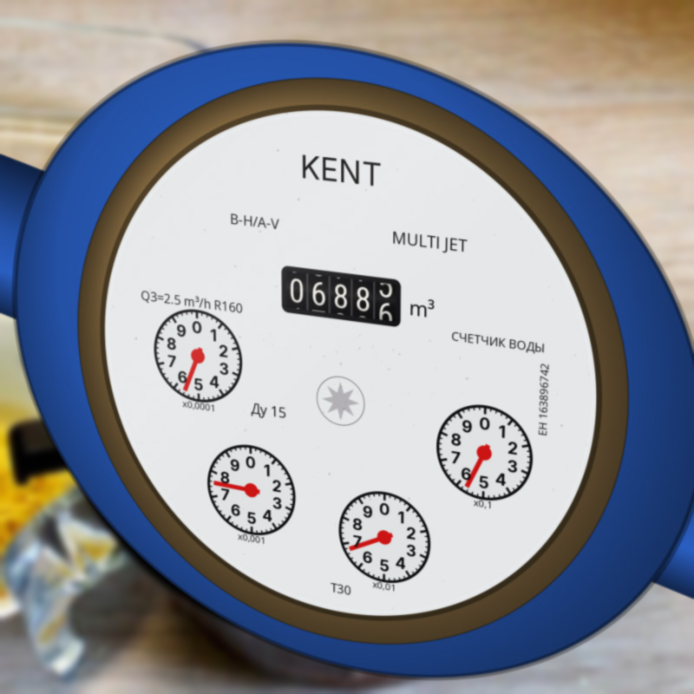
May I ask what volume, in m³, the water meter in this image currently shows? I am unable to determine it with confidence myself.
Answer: 6885.5675 m³
